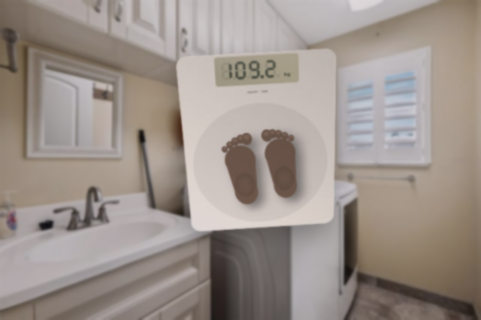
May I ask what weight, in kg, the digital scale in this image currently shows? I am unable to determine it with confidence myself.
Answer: 109.2 kg
